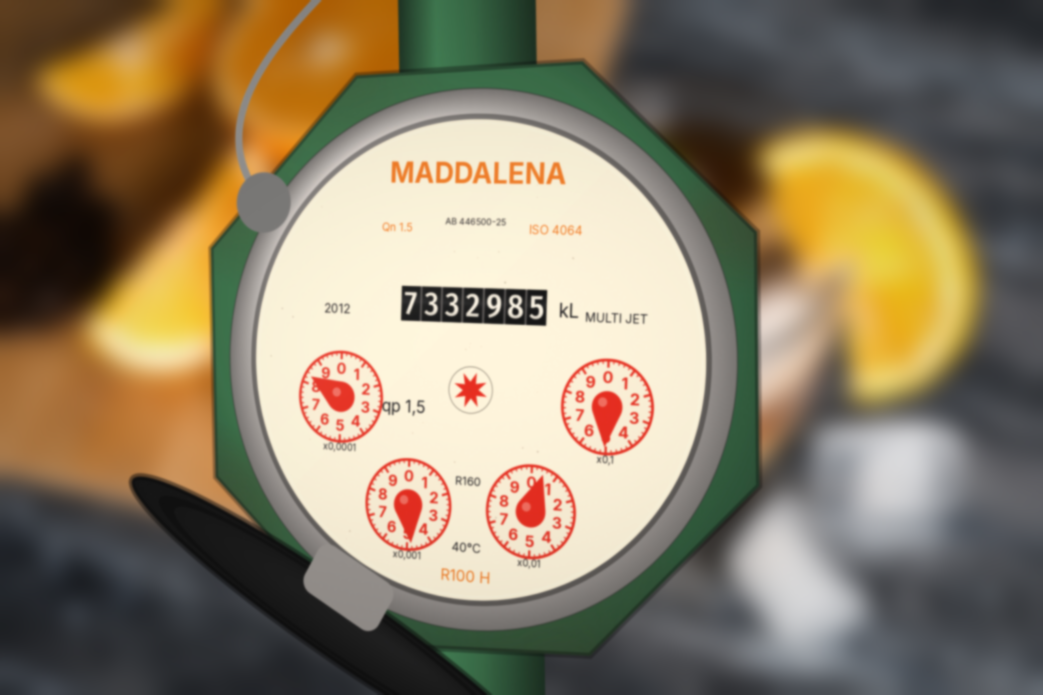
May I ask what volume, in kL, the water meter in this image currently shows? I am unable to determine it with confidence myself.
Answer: 7332985.5048 kL
